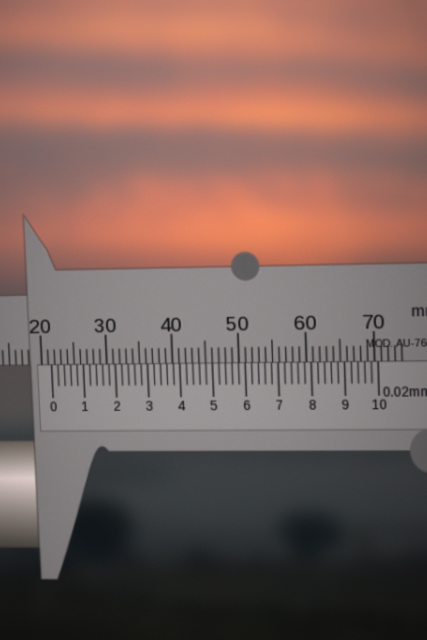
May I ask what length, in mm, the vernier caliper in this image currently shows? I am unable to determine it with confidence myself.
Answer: 21.5 mm
